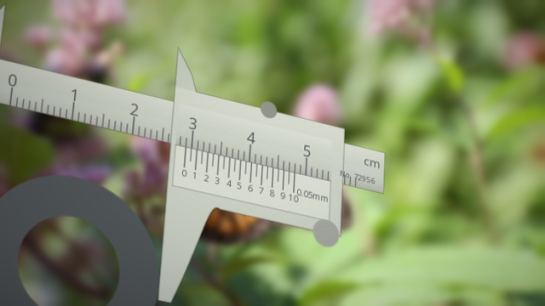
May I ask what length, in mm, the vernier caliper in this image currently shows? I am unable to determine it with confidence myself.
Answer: 29.0 mm
